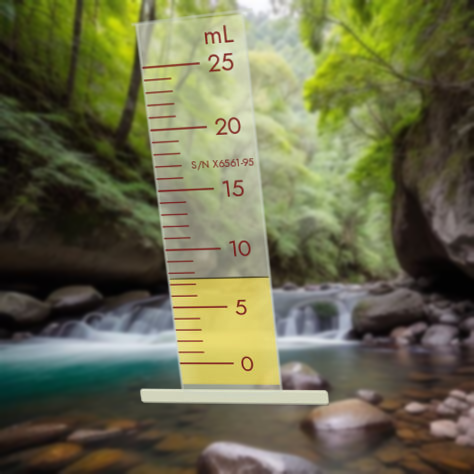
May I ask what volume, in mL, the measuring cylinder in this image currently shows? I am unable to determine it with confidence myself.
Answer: 7.5 mL
